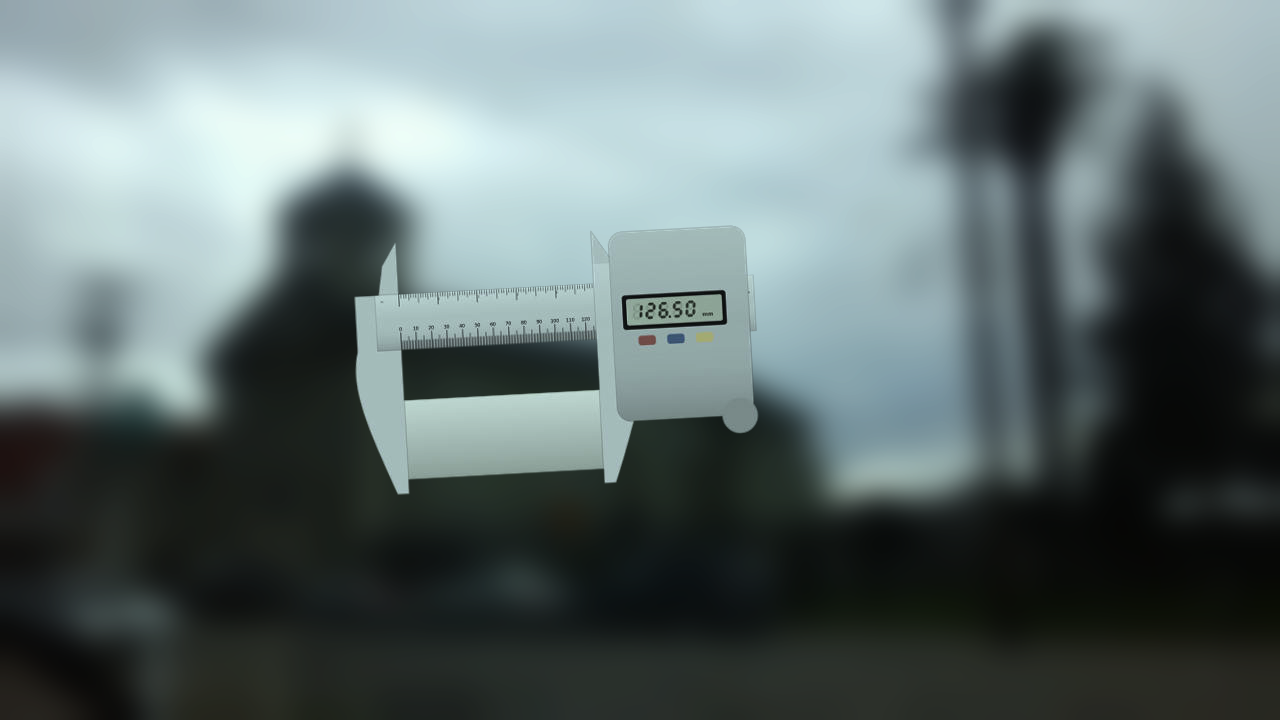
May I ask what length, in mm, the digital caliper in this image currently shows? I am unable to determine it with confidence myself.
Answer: 126.50 mm
